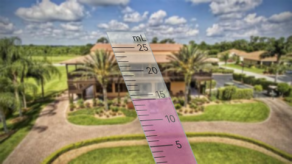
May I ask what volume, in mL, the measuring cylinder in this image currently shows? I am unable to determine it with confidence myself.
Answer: 14 mL
